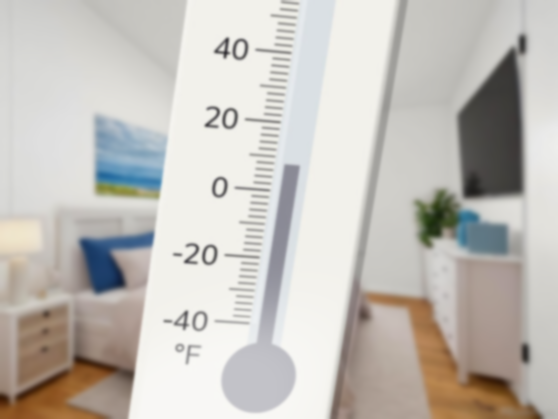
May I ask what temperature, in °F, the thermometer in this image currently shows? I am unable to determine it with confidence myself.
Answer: 8 °F
